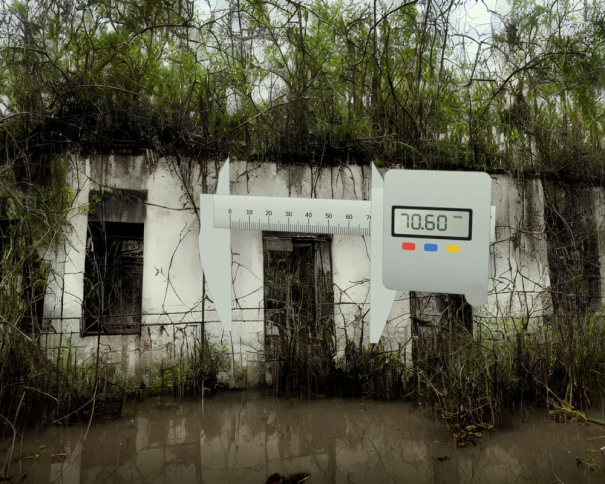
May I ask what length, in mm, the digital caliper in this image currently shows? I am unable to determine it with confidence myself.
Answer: 70.60 mm
